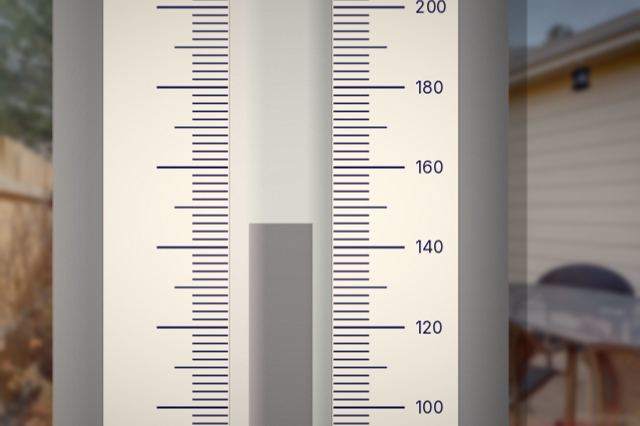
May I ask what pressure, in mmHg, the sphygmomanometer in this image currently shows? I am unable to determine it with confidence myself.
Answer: 146 mmHg
